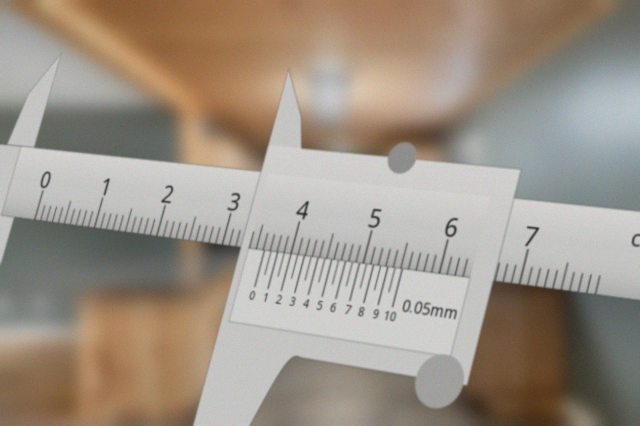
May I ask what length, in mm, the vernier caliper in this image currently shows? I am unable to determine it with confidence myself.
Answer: 36.2 mm
